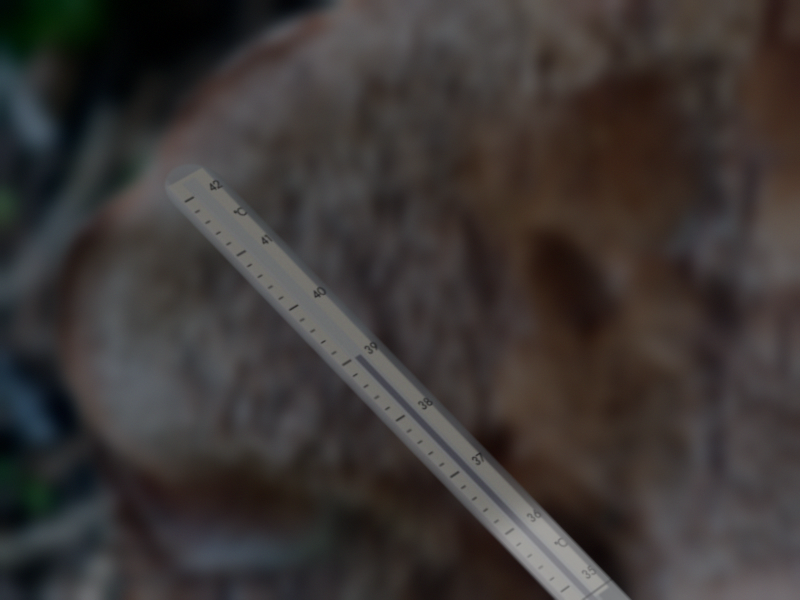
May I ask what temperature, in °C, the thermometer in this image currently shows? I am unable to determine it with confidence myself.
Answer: 39 °C
